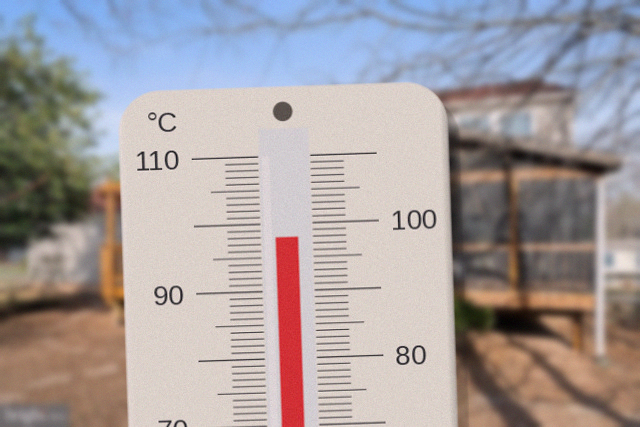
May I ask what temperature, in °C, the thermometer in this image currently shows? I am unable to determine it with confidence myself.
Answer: 98 °C
